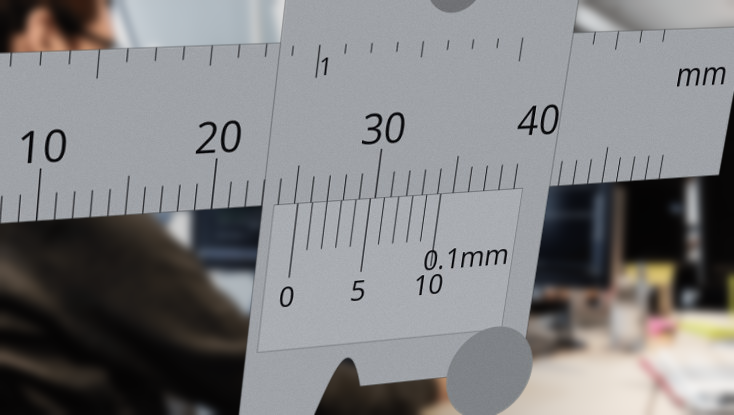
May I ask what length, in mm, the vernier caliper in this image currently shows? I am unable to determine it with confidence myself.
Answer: 25.2 mm
